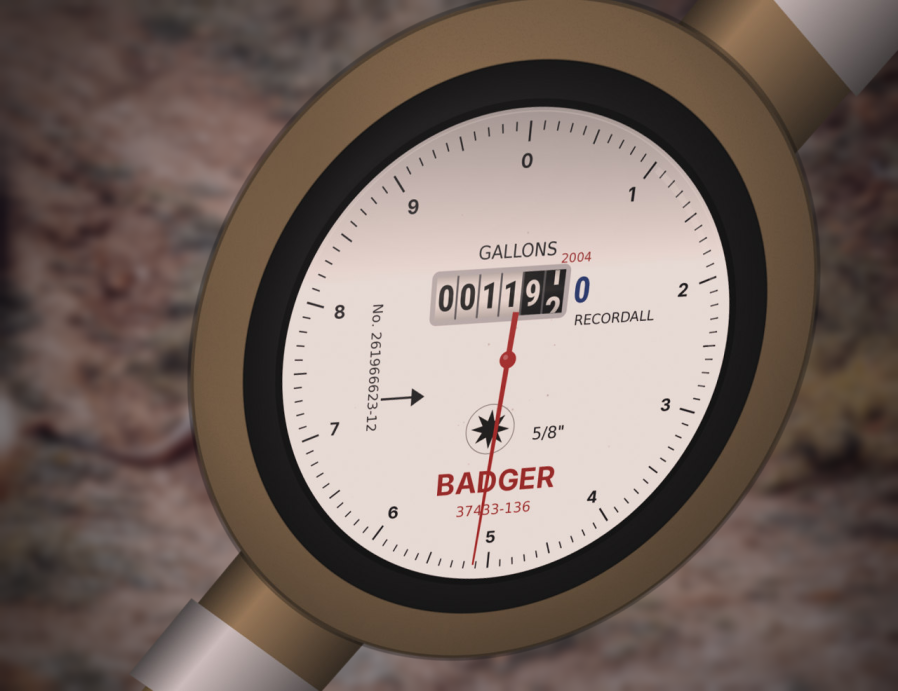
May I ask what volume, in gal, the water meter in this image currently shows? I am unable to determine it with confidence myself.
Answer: 11915.1 gal
